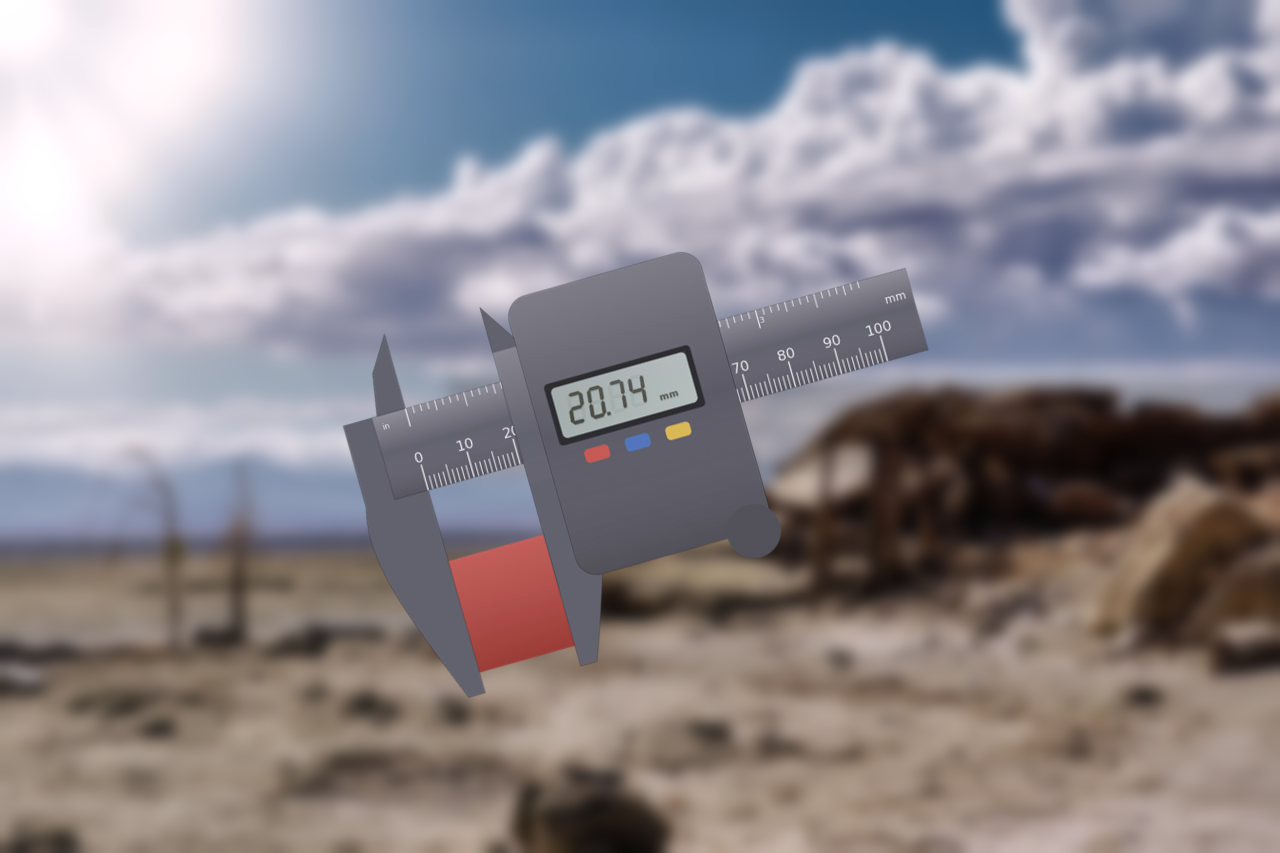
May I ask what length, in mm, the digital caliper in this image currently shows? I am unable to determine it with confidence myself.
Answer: 20.74 mm
